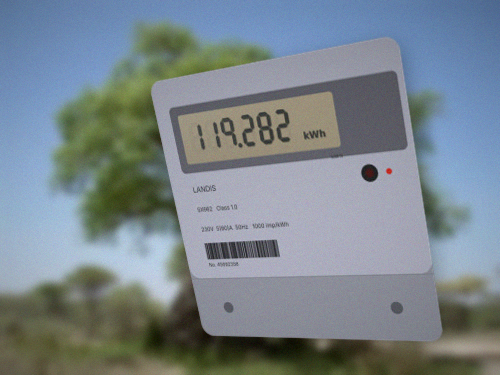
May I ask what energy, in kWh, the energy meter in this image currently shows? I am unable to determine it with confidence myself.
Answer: 119.282 kWh
